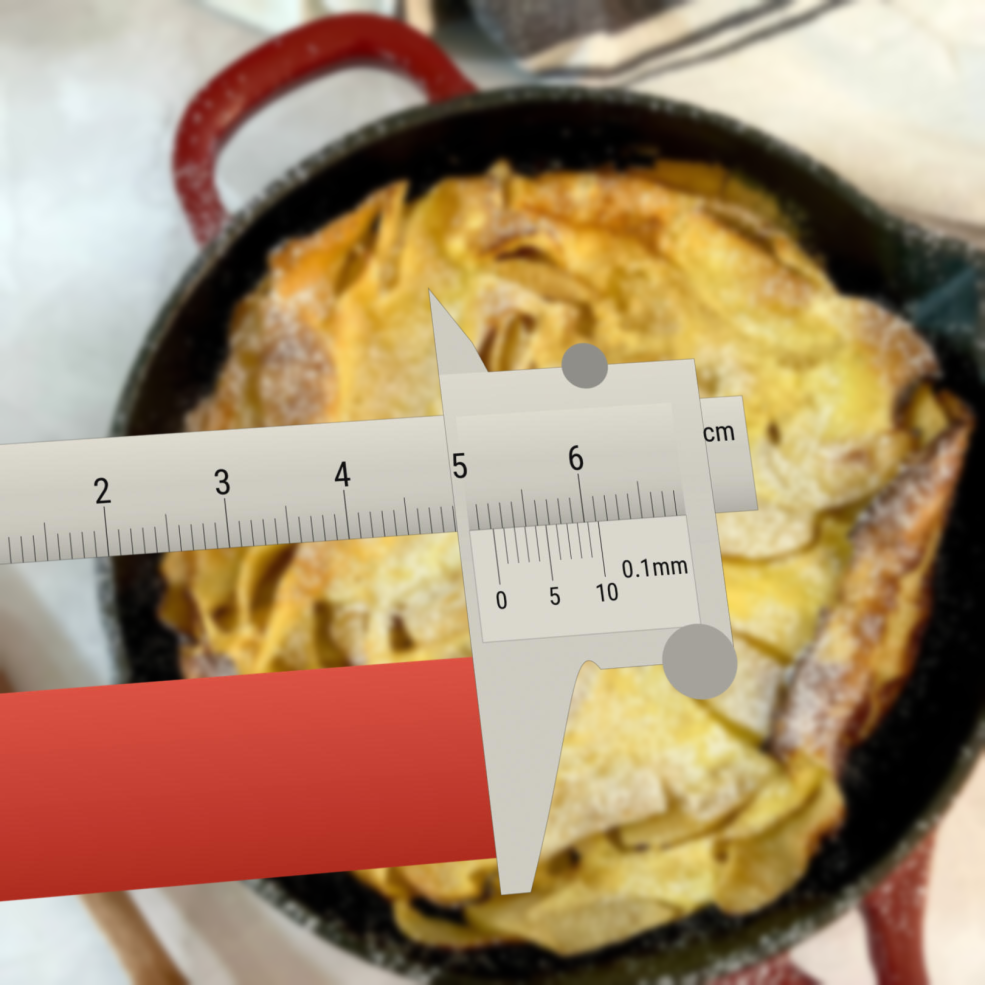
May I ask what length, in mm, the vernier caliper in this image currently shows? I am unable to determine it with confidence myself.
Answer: 52.2 mm
